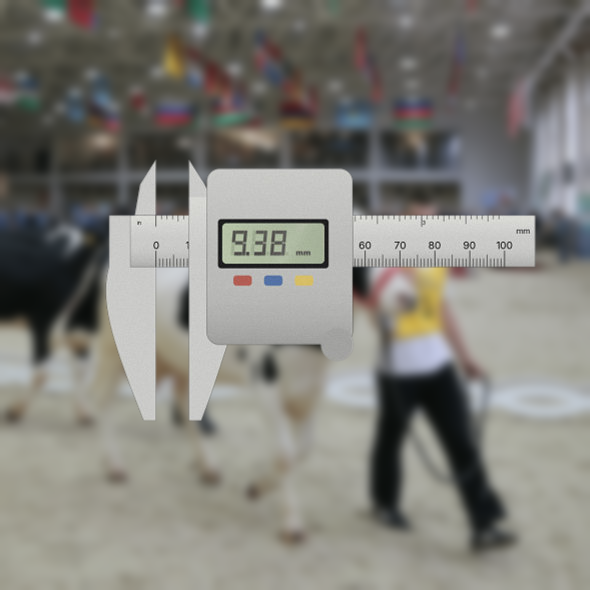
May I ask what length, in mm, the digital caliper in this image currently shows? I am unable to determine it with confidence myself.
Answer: 9.38 mm
